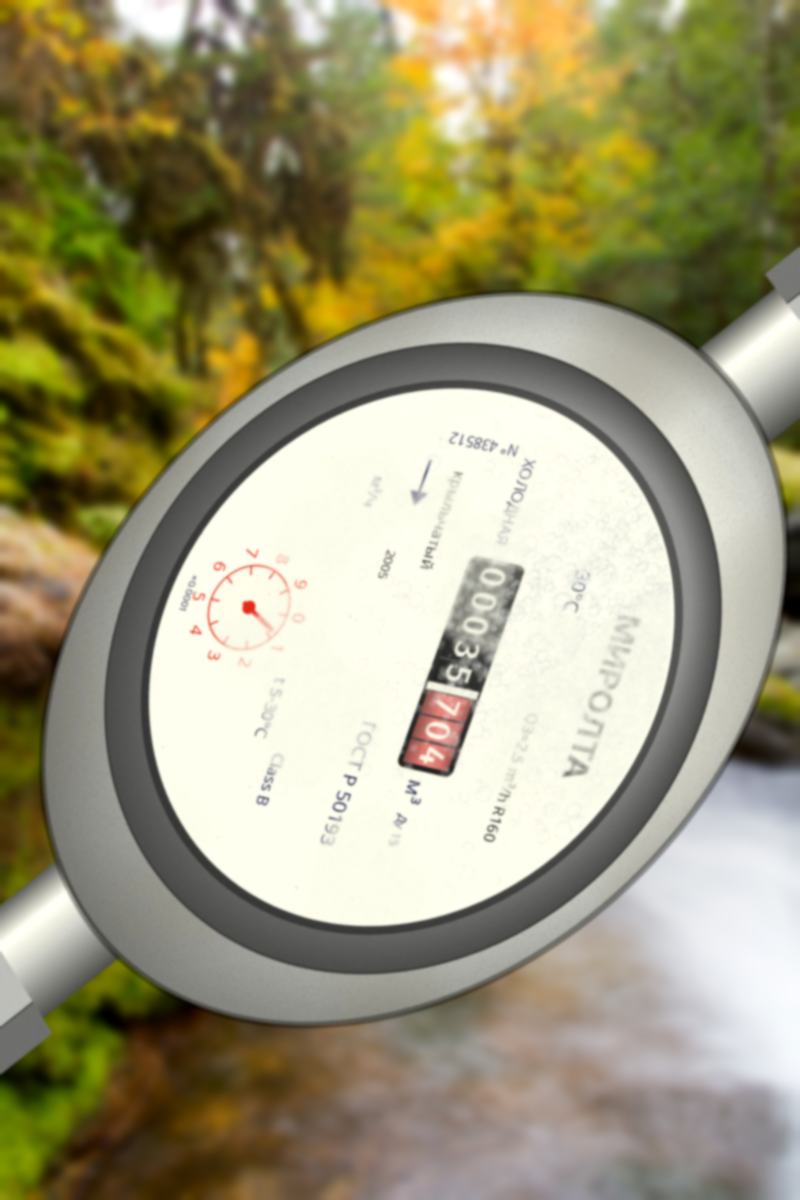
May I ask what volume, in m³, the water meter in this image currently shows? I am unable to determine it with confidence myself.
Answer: 35.7040 m³
